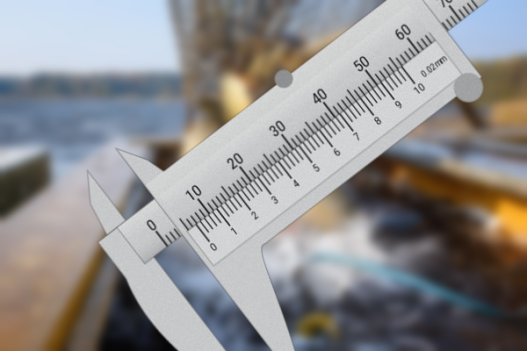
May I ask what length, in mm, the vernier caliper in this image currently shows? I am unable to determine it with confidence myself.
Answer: 6.8 mm
